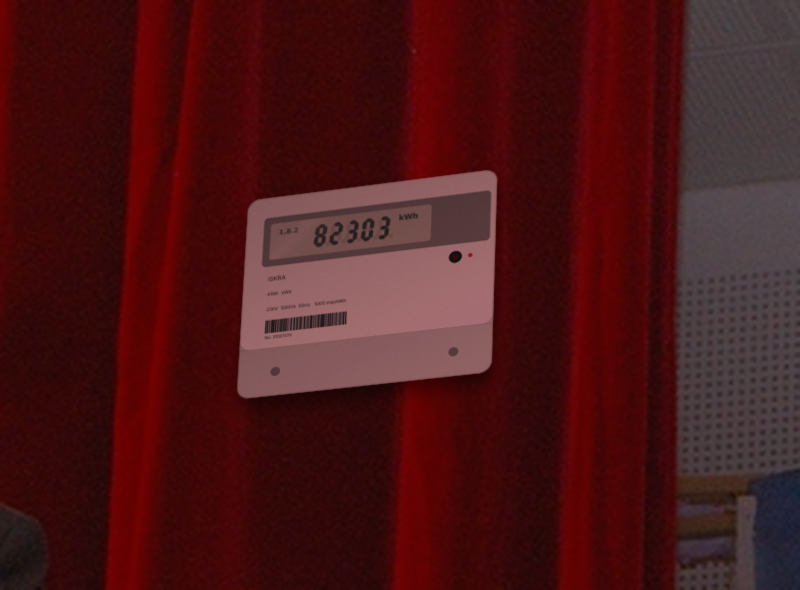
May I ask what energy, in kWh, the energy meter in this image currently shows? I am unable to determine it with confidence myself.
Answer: 82303 kWh
